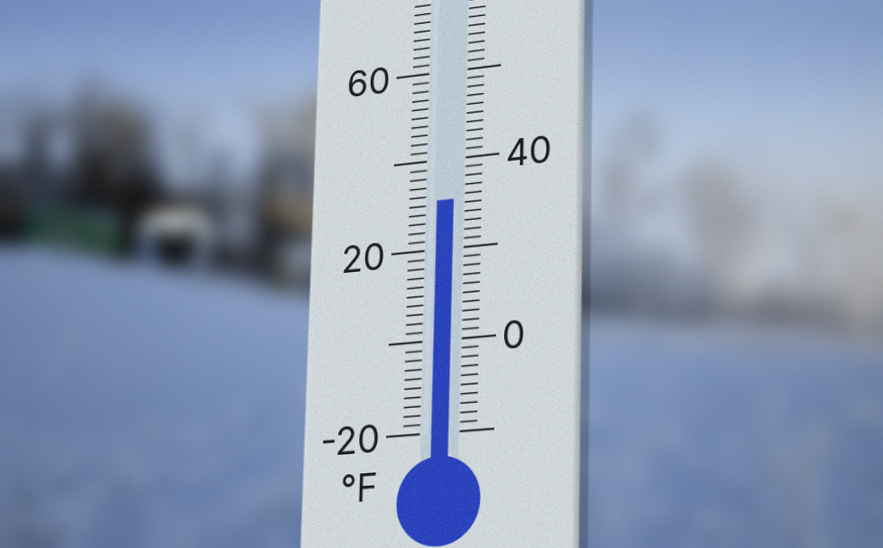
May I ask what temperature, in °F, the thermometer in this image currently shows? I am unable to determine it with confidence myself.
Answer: 31 °F
